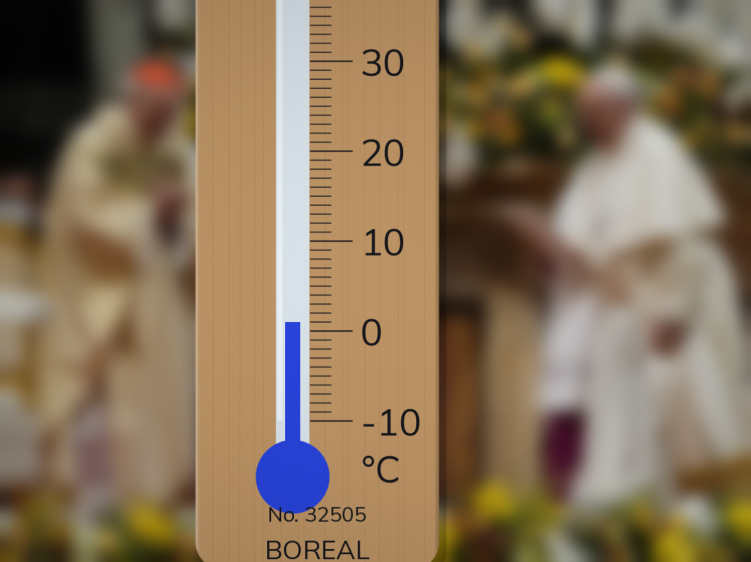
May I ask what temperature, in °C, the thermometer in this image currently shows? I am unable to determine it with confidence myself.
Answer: 1 °C
